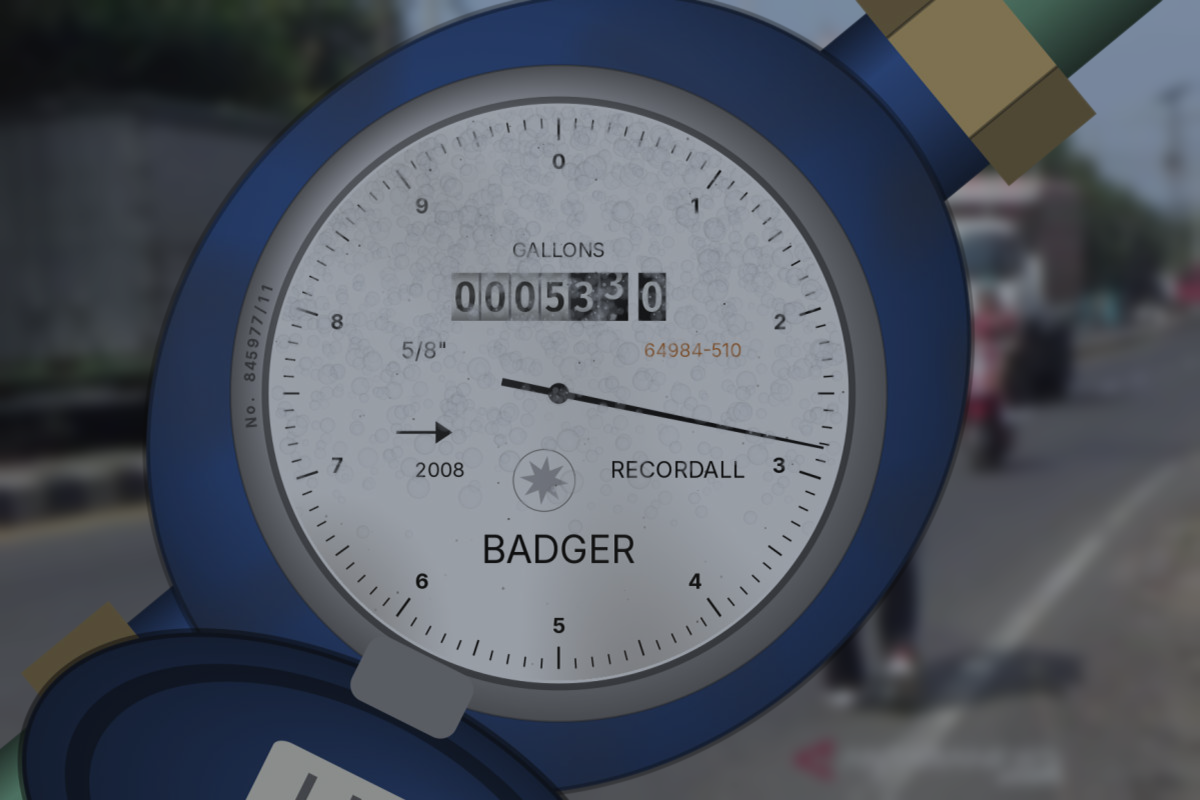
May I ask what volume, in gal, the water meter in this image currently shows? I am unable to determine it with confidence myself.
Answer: 5332.8 gal
